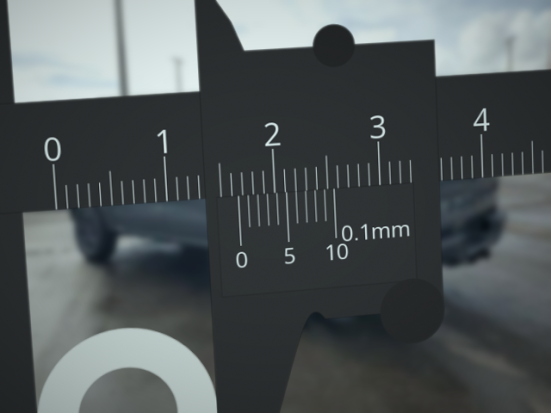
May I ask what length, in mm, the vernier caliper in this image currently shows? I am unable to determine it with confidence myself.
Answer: 16.6 mm
